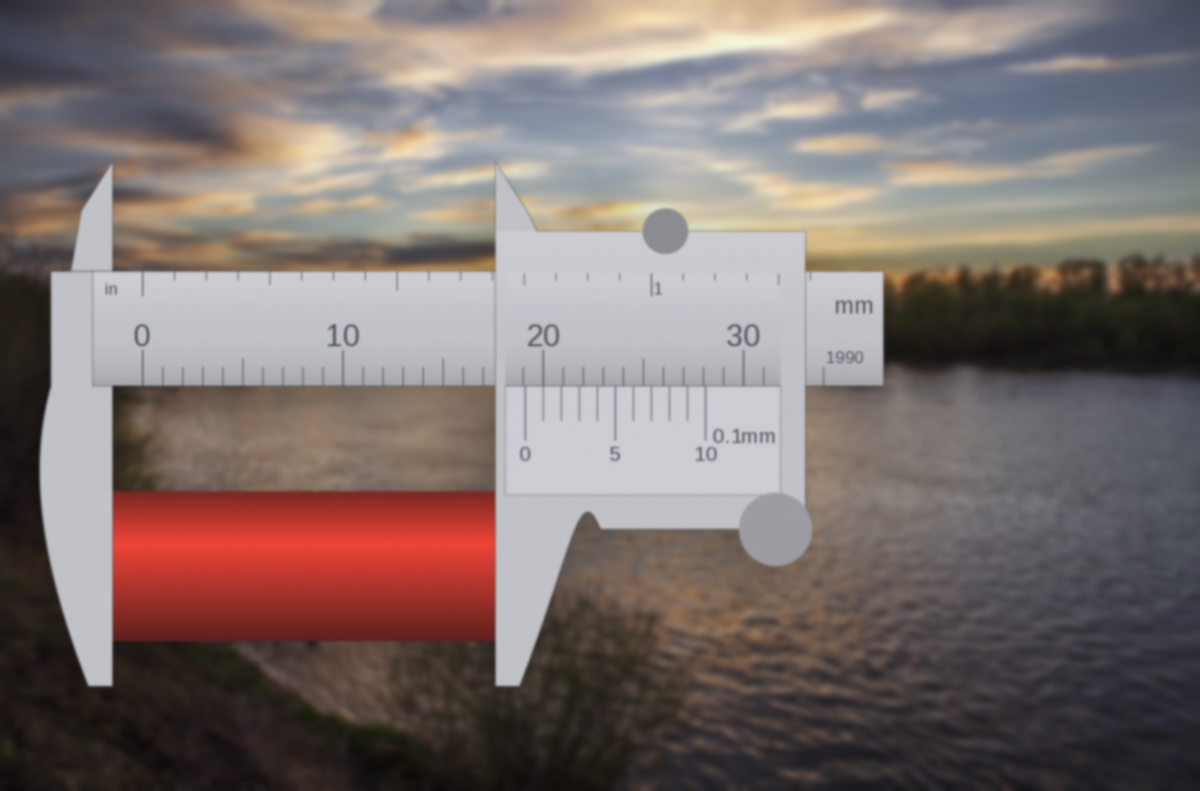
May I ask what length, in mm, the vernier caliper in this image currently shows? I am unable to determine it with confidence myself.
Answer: 19.1 mm
